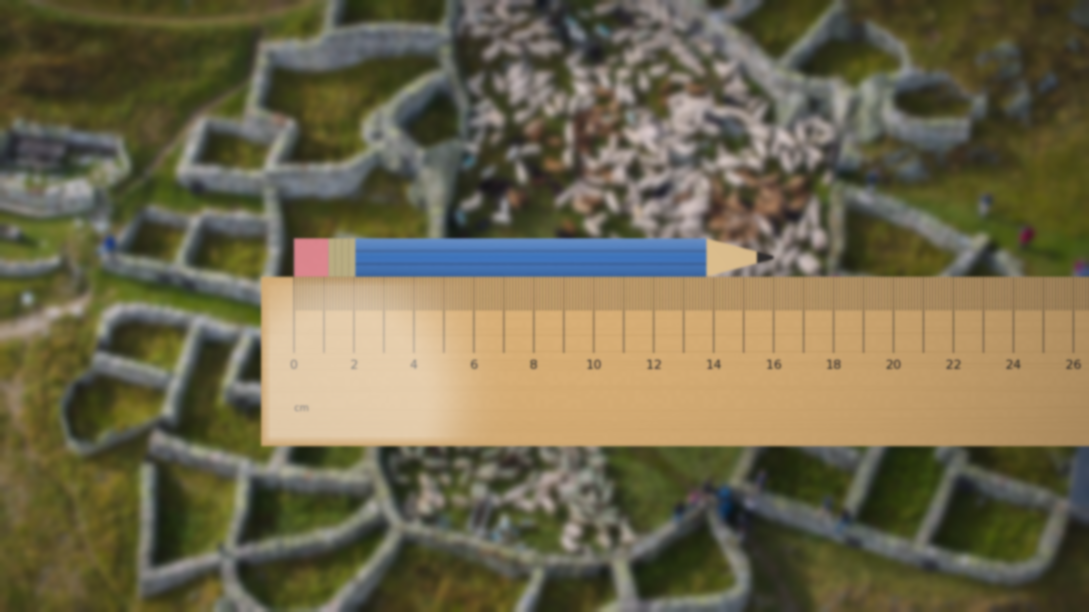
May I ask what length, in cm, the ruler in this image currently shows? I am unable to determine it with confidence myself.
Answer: 16 cm
